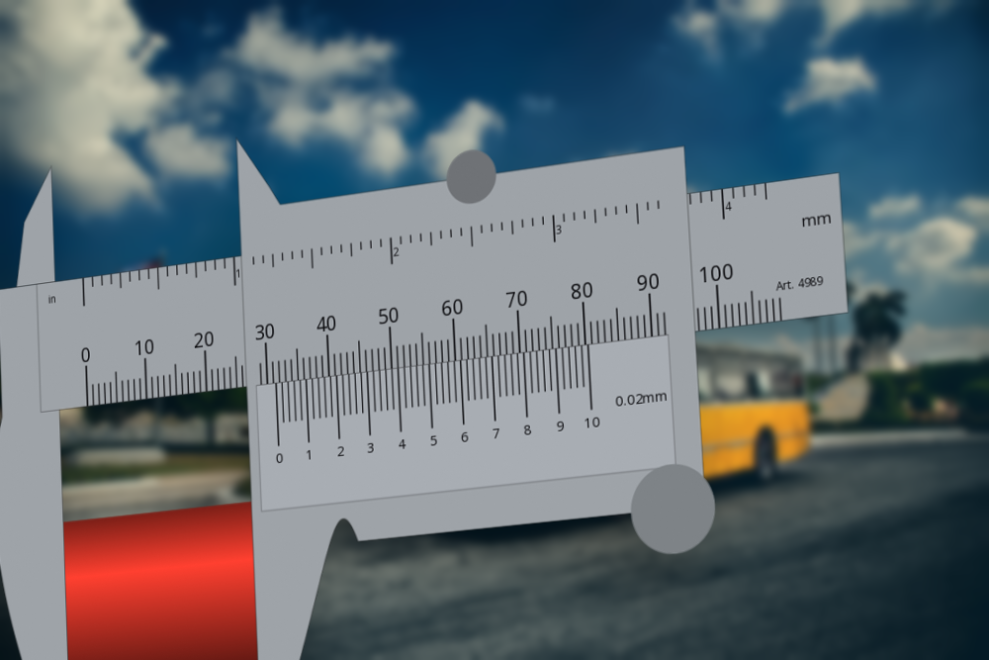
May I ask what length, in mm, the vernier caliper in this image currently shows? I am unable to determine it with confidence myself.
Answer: 31.4 mm
